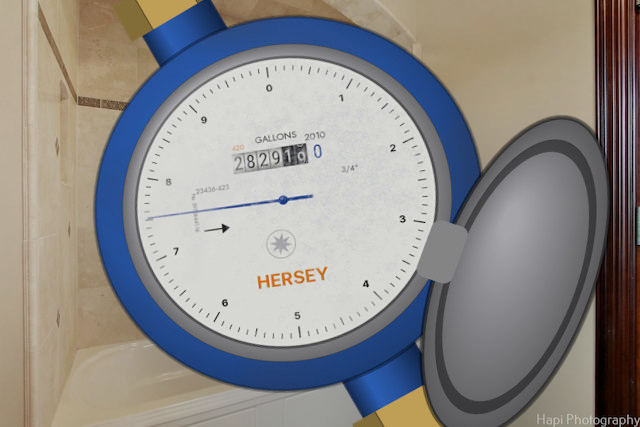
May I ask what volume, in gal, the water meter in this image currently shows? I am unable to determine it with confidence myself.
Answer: 2829187.5 gal
